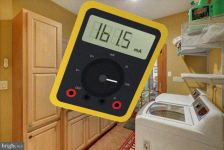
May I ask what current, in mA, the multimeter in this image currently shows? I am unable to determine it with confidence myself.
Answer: 161.5 mA
